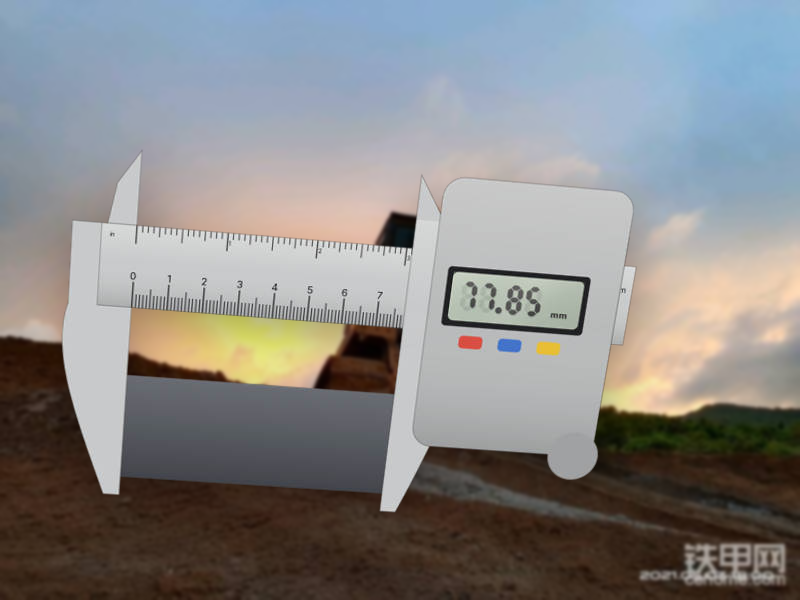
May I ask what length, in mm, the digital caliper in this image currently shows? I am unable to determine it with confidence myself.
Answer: 77.85 mm
